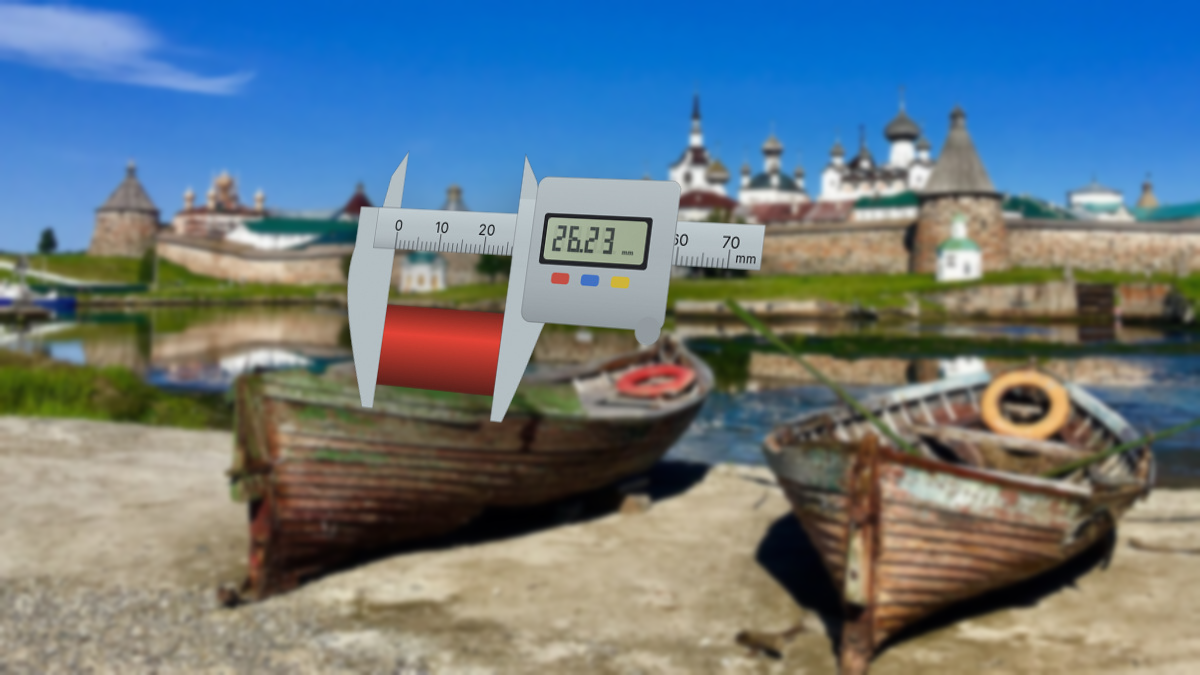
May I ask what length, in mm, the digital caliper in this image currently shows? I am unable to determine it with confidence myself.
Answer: 26.23 mm
